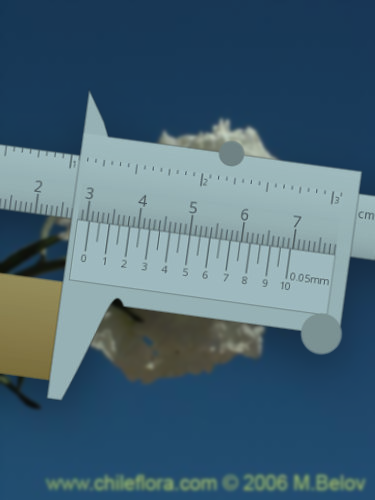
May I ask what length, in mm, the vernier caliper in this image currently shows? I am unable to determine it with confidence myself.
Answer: 30.5 mm
